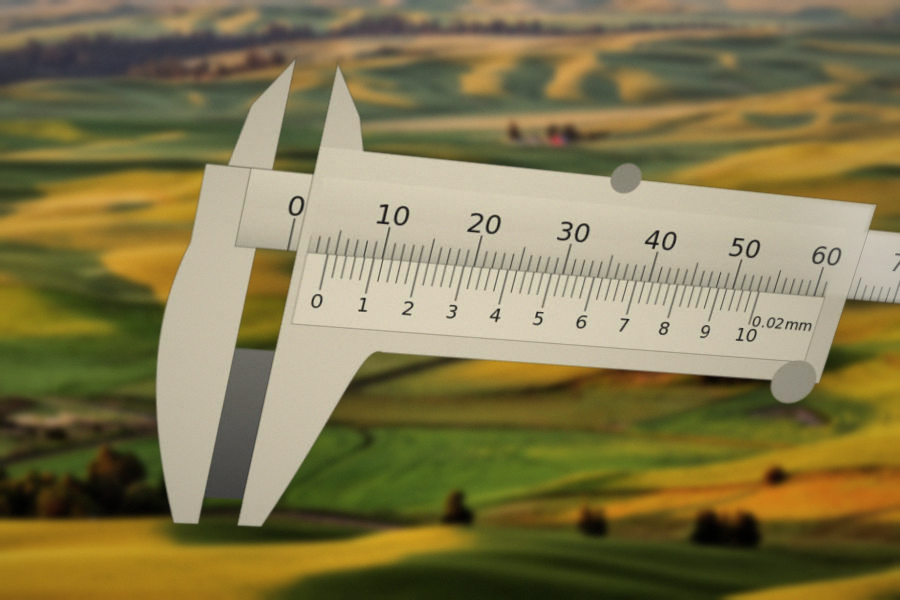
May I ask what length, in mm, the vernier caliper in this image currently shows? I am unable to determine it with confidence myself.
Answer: 4.2 mm
